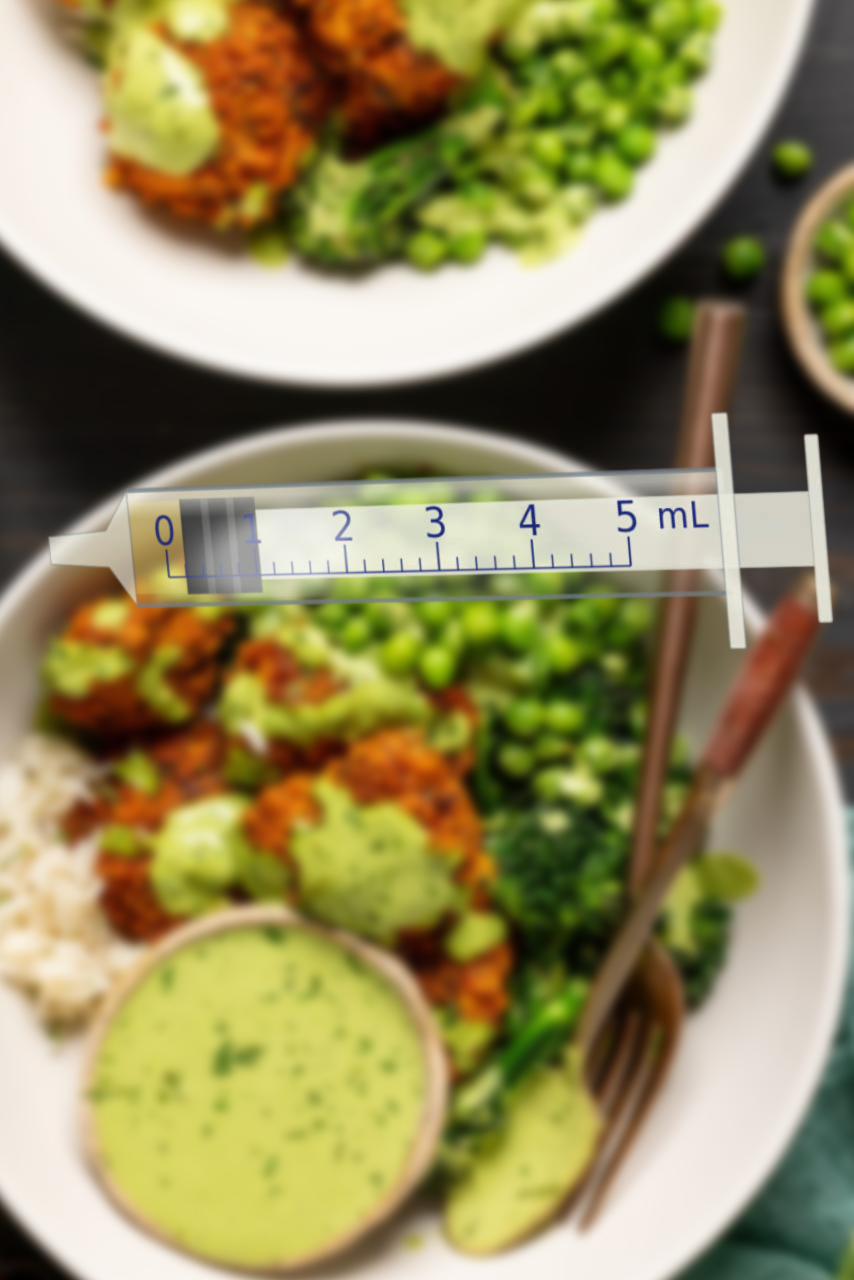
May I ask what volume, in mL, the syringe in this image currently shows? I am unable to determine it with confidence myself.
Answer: 0.2 mL
